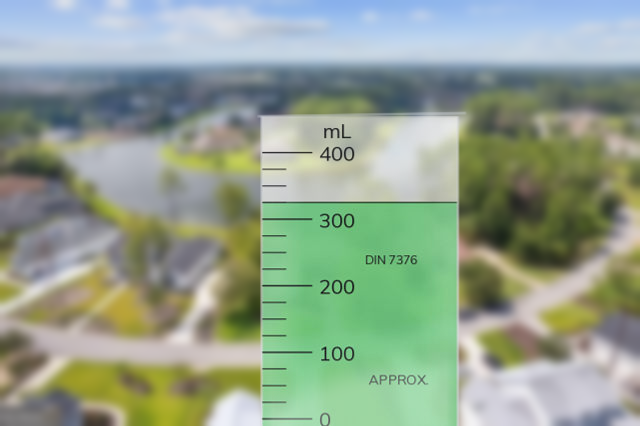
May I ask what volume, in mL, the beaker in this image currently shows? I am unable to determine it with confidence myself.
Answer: 325 mL
